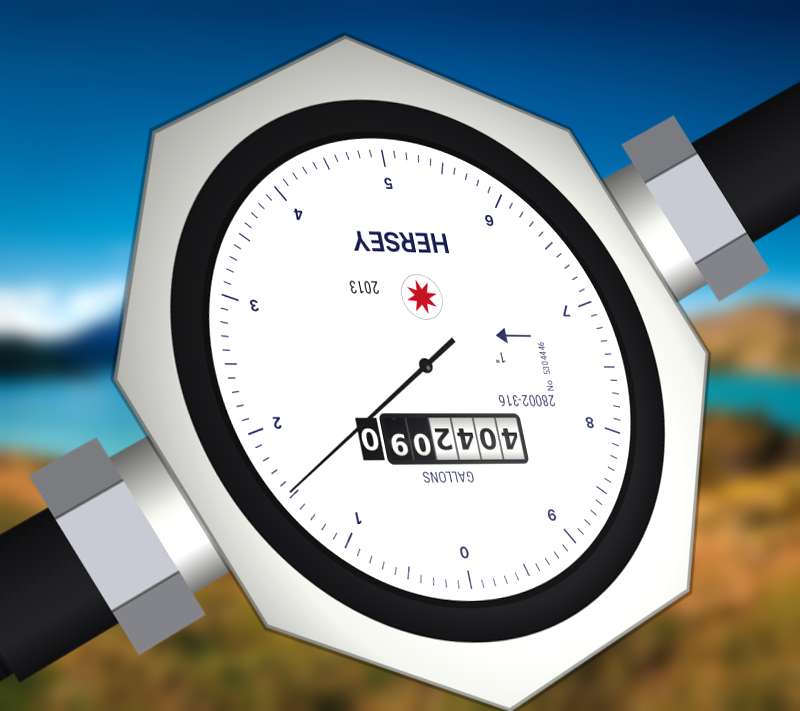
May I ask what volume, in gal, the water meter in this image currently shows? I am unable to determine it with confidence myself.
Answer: 4042091.5 gal
